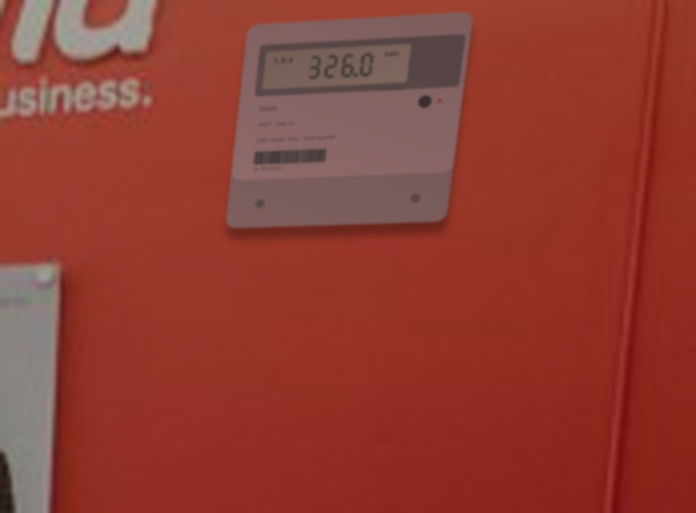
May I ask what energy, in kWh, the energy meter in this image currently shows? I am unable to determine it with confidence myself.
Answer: 326.0 kWh
